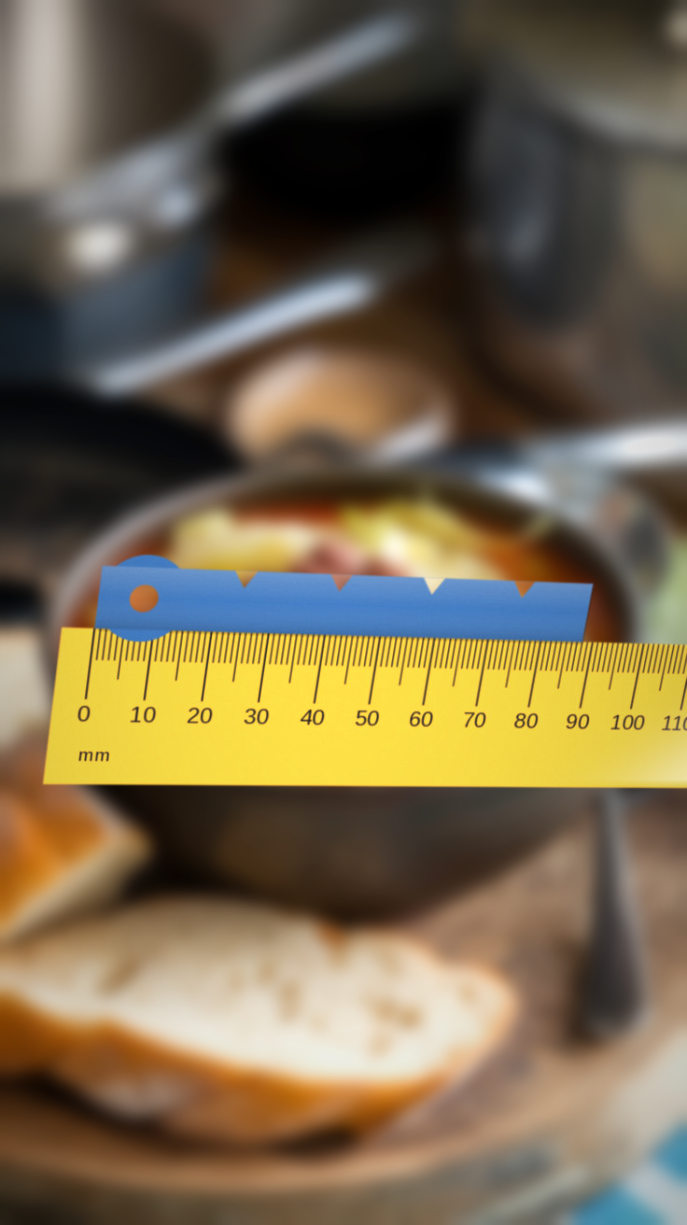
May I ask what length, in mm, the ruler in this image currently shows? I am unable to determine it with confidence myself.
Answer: 88 mm
